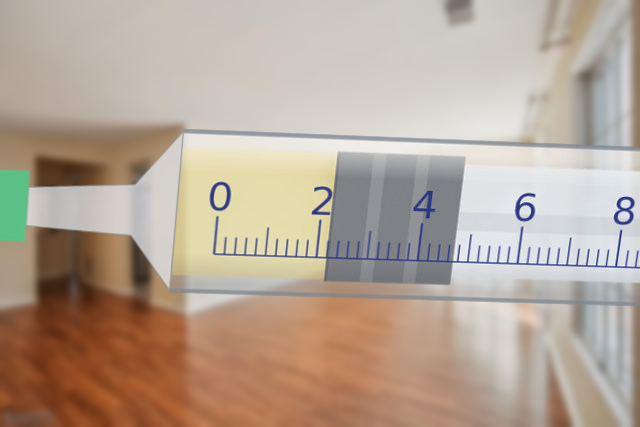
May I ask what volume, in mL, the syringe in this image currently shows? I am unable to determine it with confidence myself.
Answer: 2.2 mL
